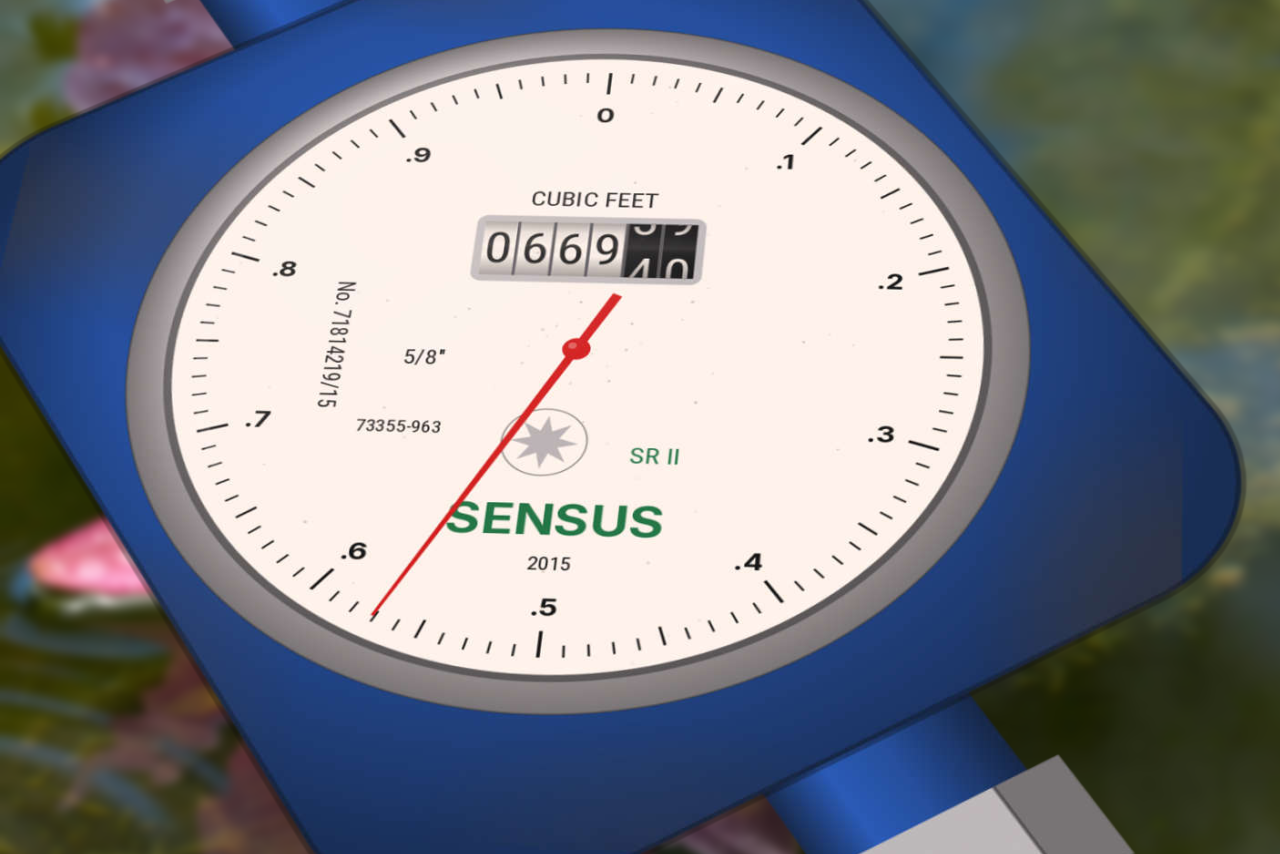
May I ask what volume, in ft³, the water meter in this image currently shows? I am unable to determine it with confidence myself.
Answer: 66939.57 ft³
